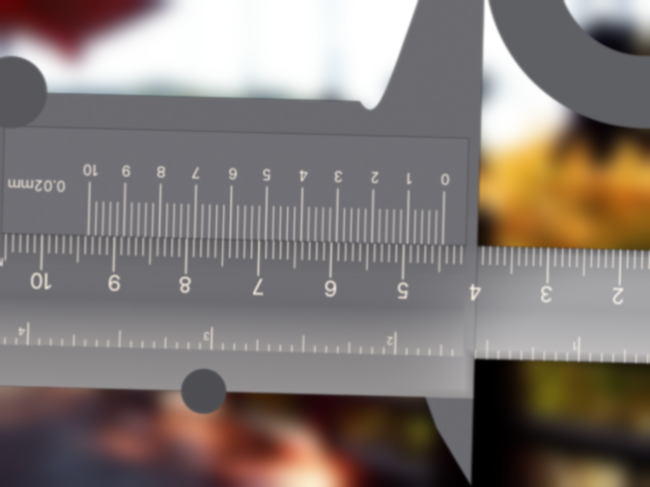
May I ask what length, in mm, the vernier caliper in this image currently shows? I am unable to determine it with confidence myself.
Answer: 44.6 mm
